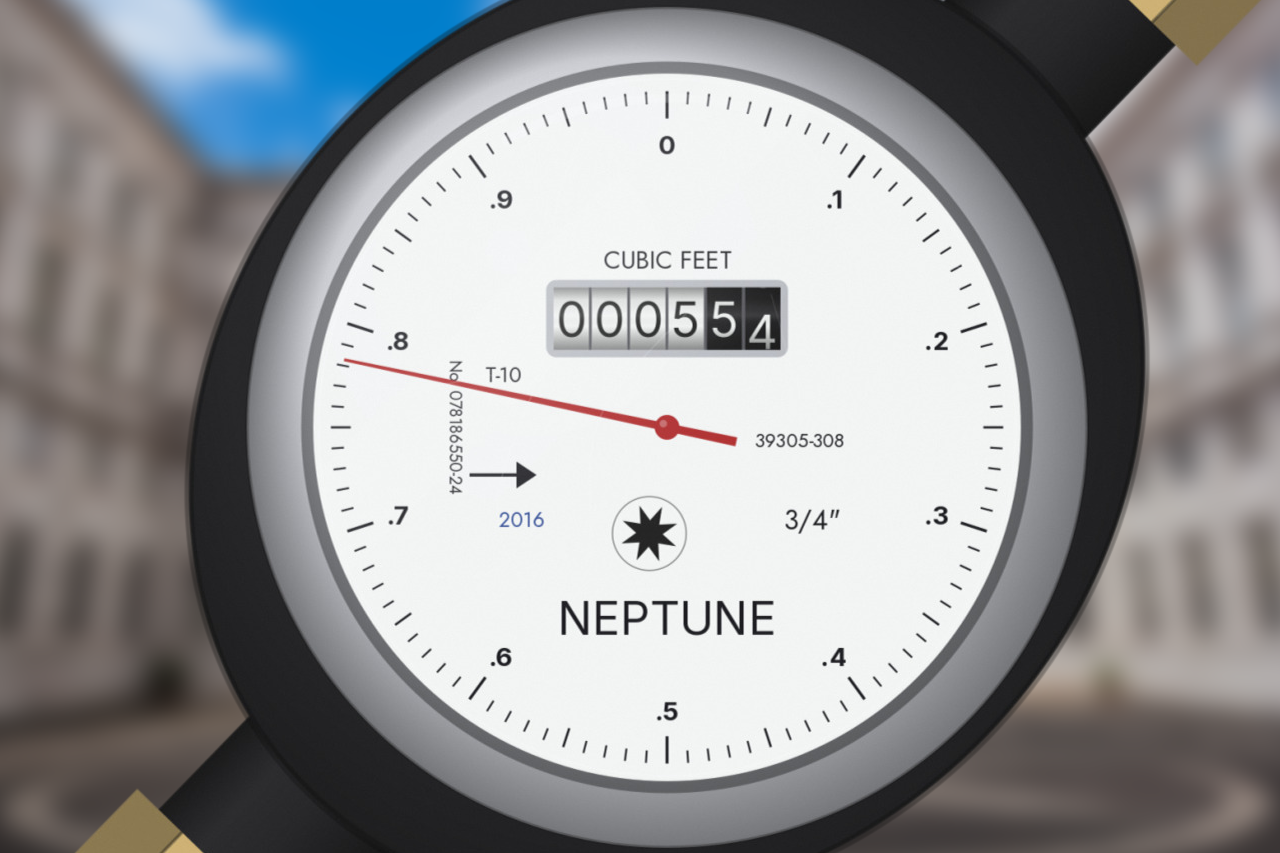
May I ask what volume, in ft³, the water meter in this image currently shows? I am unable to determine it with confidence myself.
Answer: 553.78 ft³
